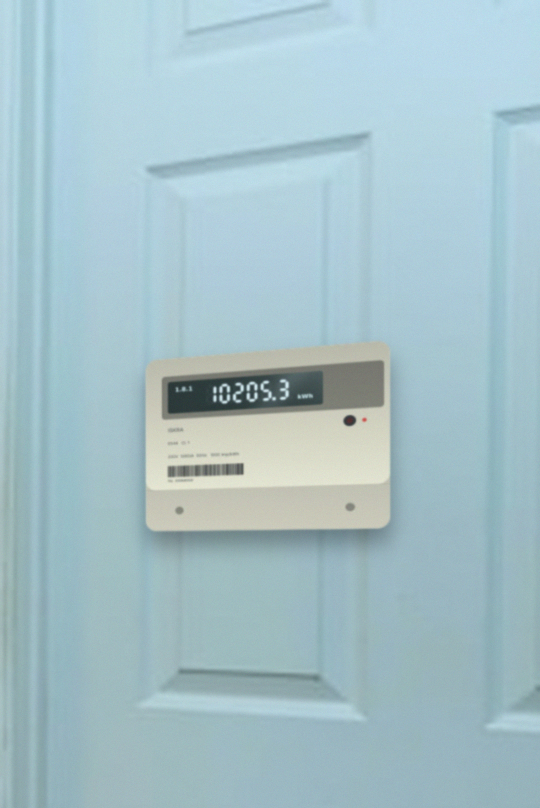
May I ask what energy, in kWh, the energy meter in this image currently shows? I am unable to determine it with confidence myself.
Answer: 10205.3 kWh
